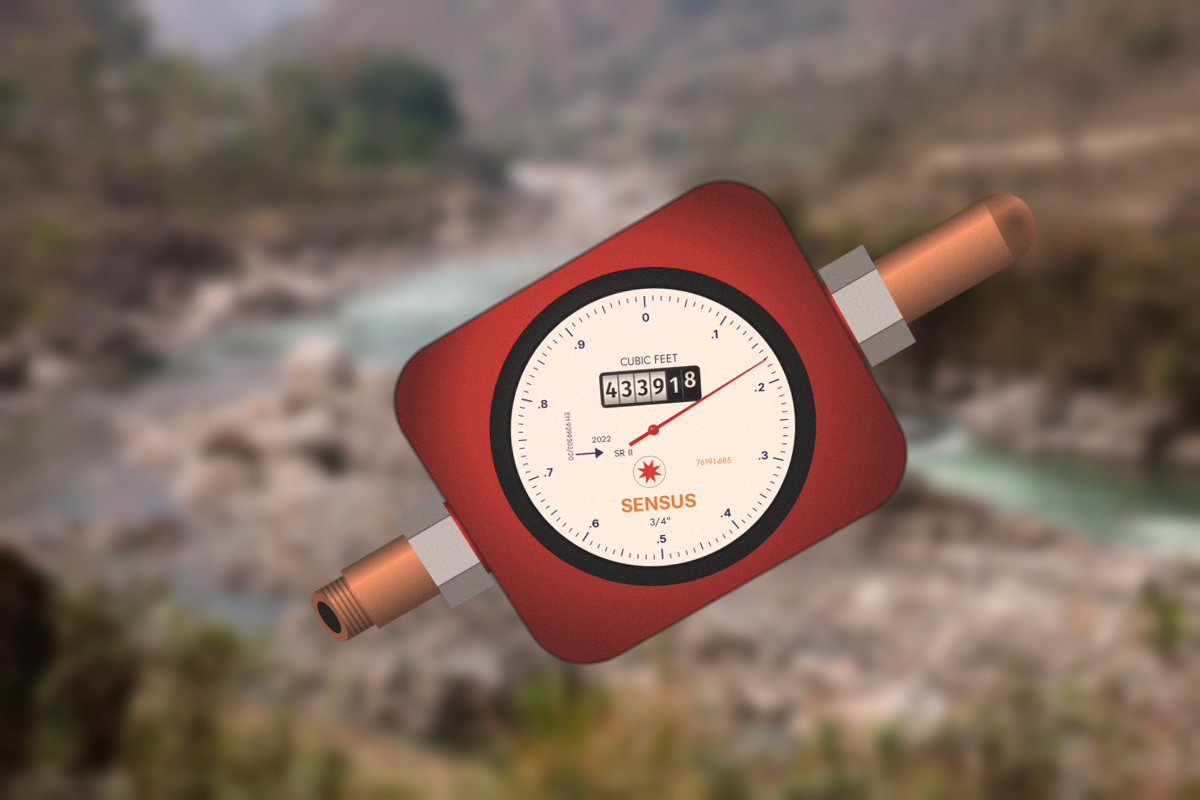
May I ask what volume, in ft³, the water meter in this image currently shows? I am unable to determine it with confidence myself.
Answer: 433918.17 ft³
